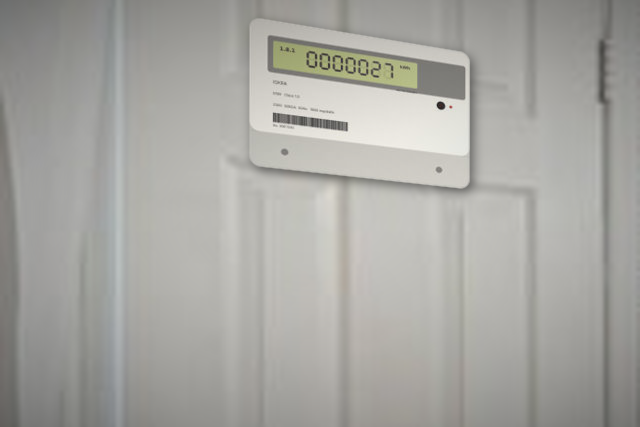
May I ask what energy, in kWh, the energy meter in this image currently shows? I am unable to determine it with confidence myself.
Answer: 27 kWh
